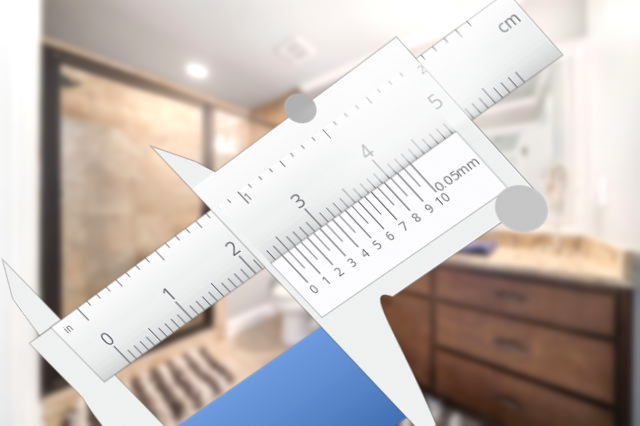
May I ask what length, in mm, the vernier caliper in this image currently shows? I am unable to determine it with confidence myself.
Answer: 24.0 mm
